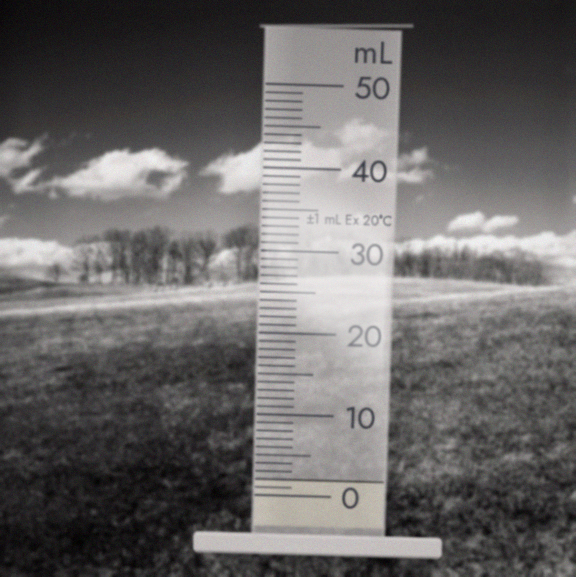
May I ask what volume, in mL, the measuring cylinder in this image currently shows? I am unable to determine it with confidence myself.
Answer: 2 mL
